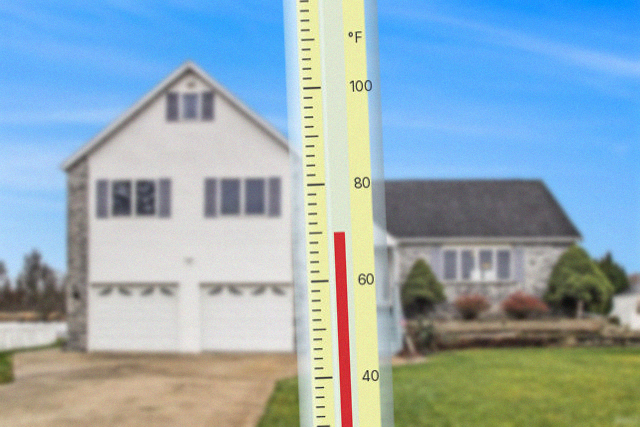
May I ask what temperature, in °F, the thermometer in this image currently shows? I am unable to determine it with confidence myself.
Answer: 70 °F
